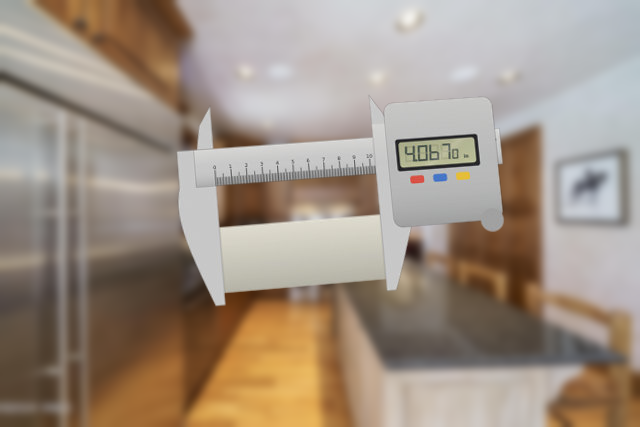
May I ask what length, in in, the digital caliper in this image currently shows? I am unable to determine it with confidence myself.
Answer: 4.0670 in
